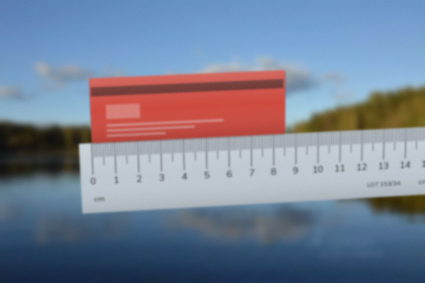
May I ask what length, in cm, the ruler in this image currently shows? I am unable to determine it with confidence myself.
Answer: 8.5 cm
